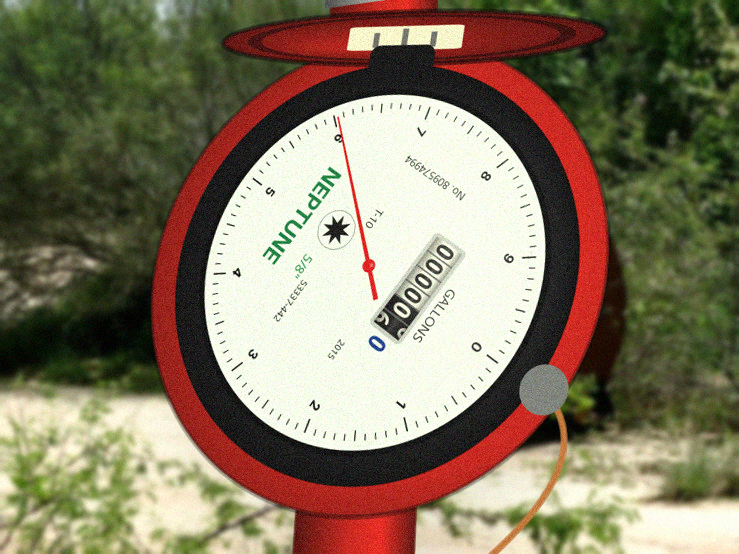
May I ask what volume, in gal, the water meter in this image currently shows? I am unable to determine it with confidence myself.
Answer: 56.0 gal
